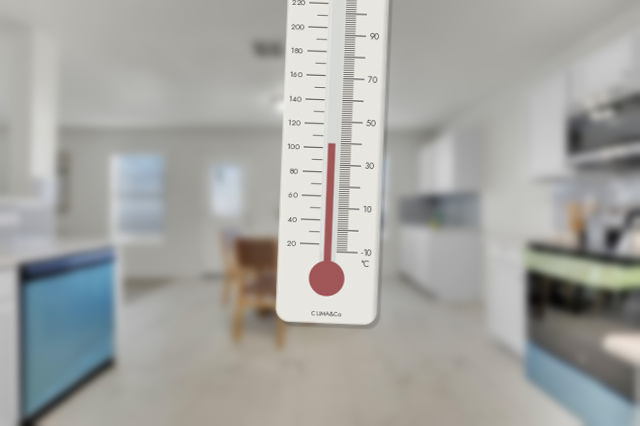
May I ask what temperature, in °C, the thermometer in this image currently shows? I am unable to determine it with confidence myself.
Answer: 40 °C
